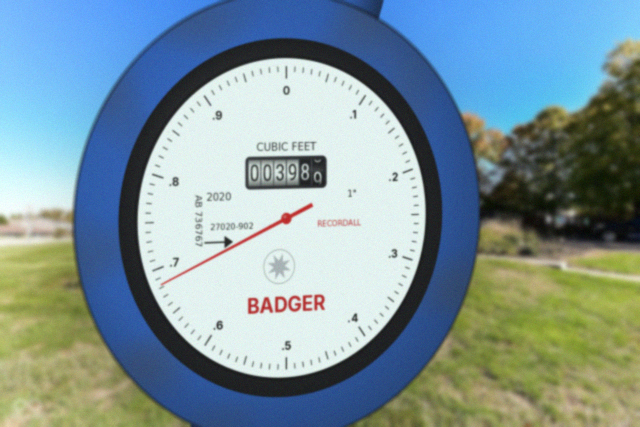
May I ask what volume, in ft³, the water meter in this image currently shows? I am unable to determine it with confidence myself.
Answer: 3988.68 ft³
